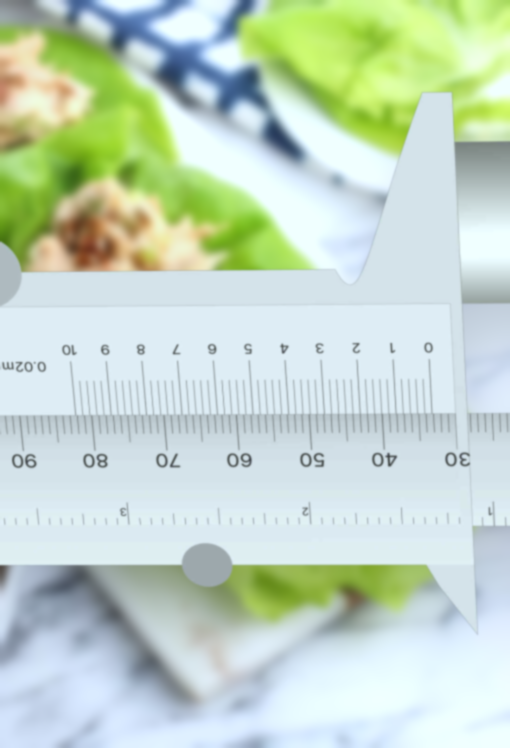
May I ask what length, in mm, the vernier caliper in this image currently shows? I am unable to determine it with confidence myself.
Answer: 33.2 mm
